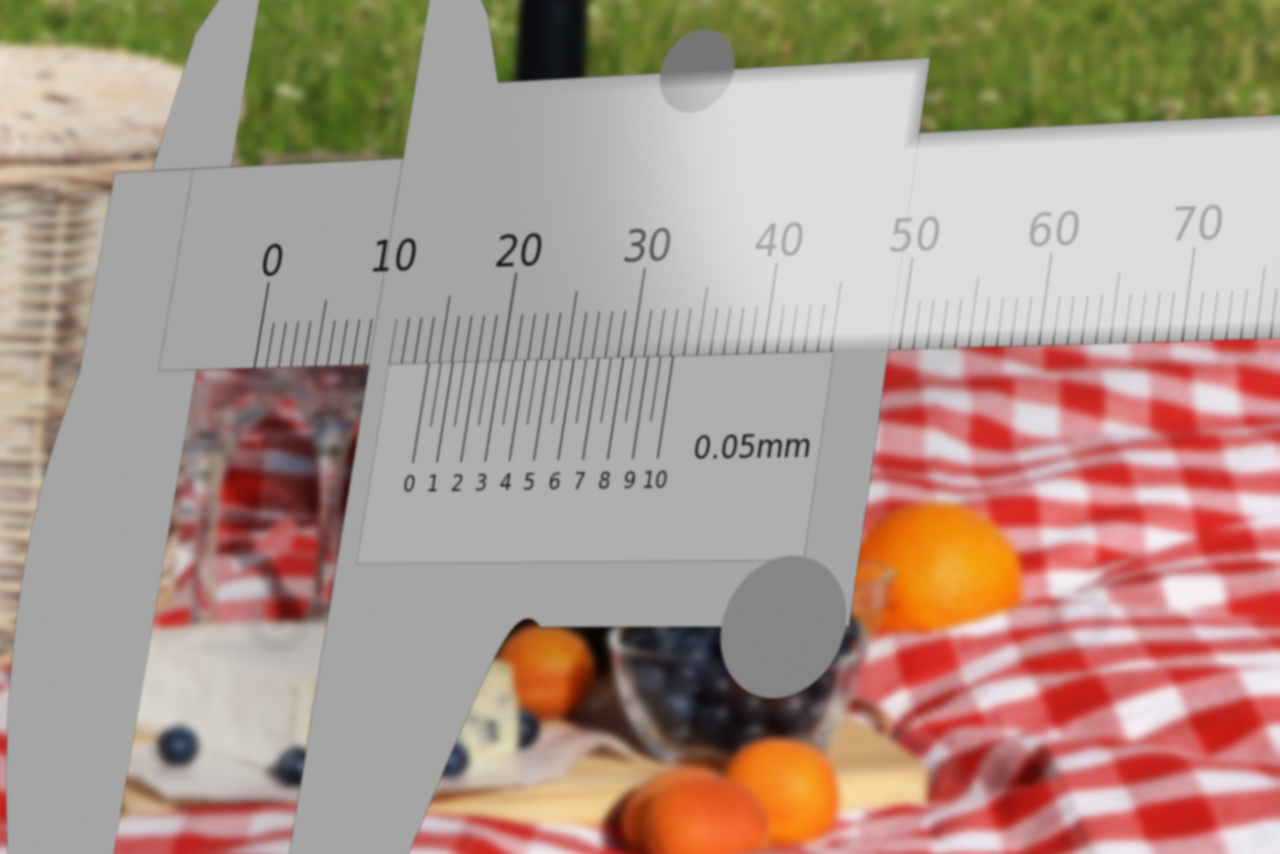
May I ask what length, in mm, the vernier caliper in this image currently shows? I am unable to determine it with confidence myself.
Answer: 14.2 mm
